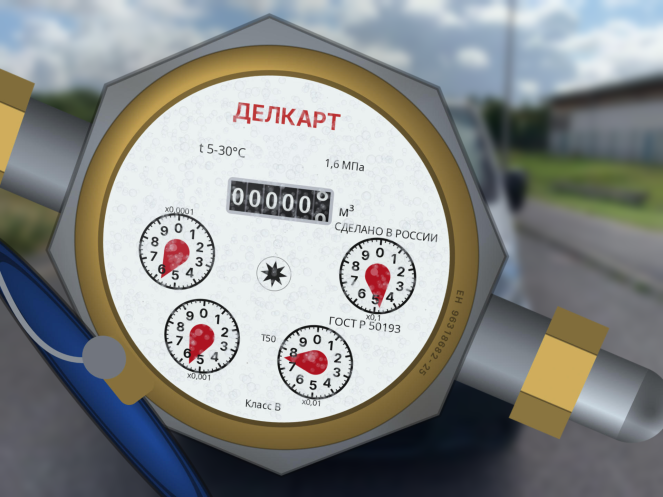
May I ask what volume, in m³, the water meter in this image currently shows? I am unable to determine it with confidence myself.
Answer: 8.4755 m³
